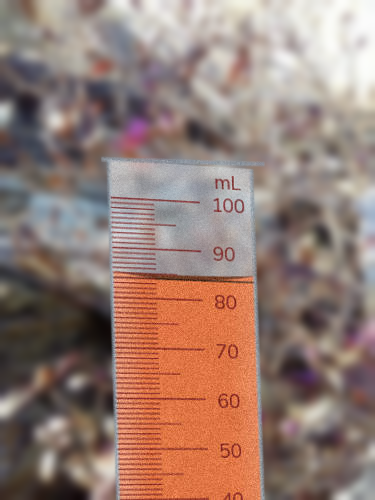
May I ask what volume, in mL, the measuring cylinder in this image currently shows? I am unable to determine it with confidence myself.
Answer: 84 mL
